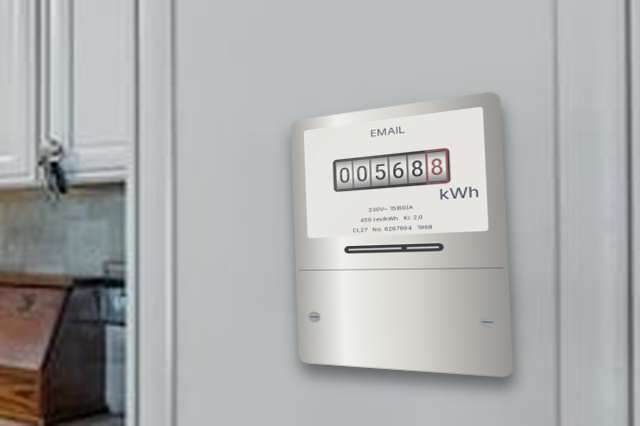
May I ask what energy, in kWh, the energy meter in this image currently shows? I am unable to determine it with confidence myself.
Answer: 568.8 kWh
